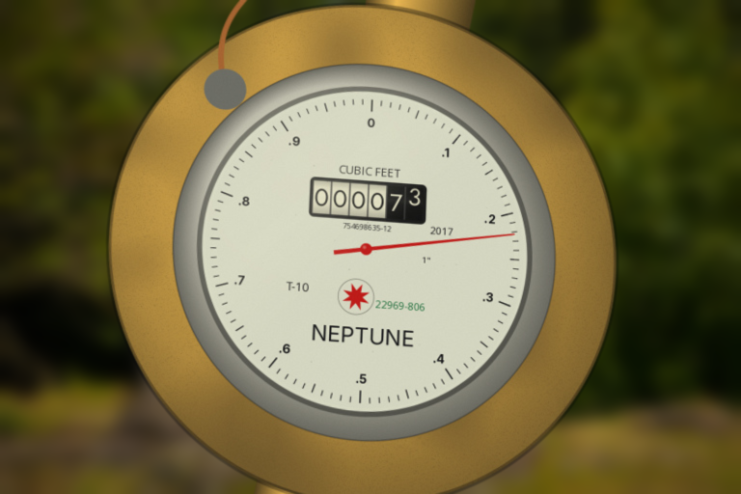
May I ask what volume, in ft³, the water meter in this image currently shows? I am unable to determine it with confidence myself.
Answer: 73.22 ft³
